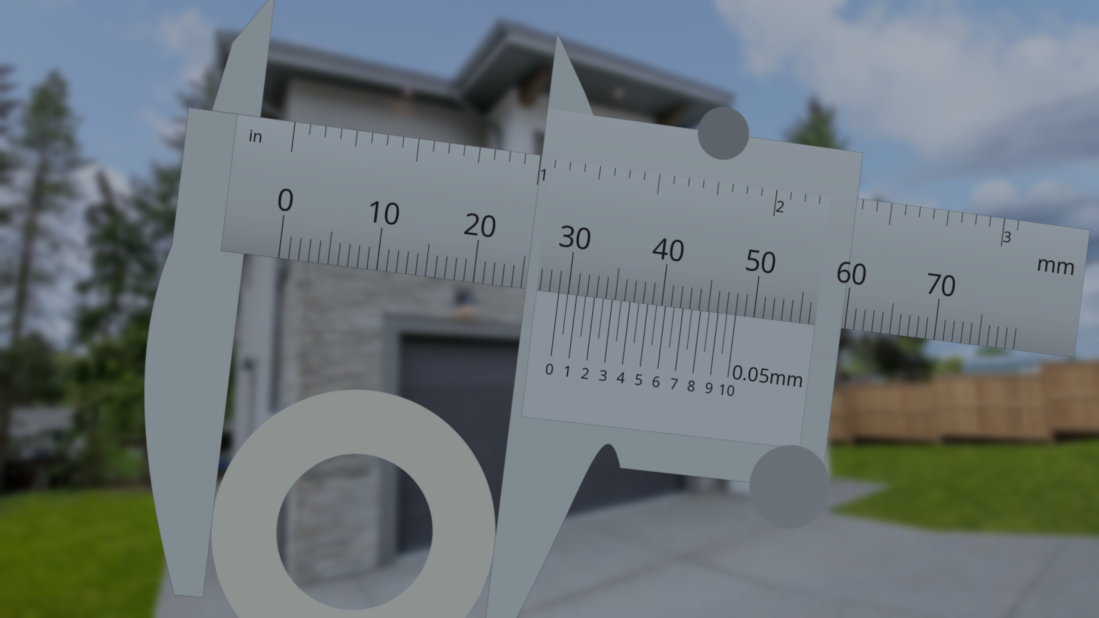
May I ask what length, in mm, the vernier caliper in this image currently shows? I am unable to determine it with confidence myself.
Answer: 29.0 mm
